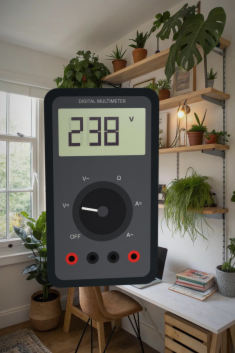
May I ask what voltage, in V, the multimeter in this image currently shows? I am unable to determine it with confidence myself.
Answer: 238 V
